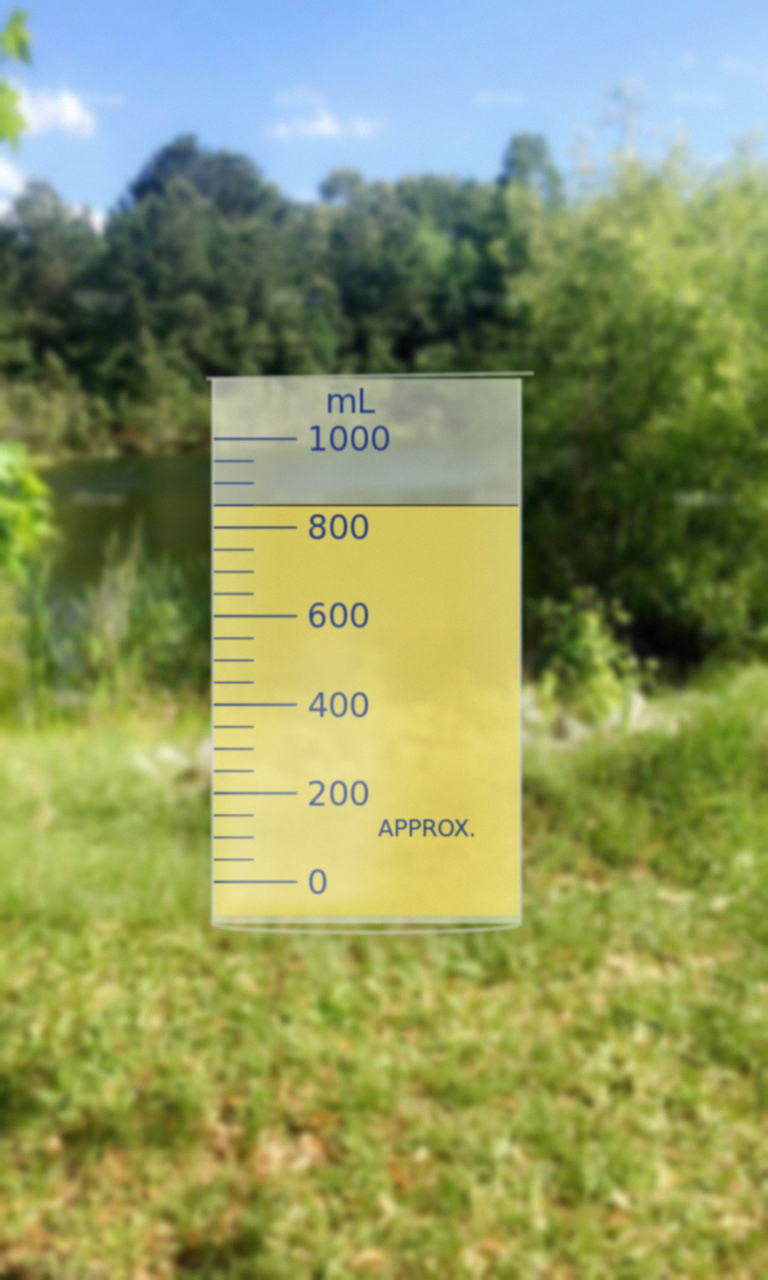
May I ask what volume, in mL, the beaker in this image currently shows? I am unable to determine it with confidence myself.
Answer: 850 mL
